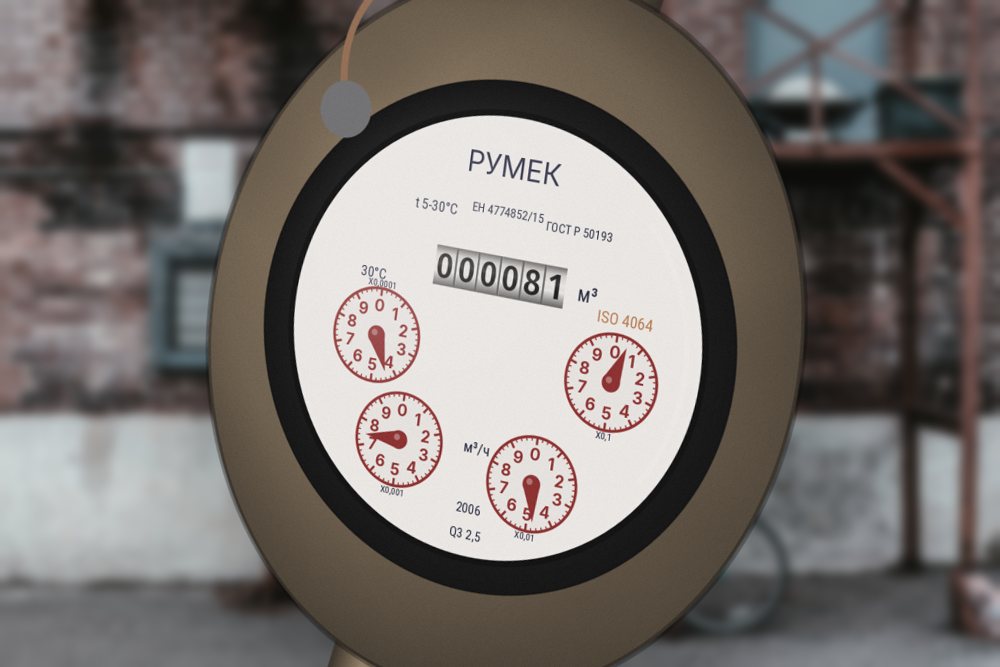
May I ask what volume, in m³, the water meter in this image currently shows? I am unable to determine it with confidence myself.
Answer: 81.0474 m³
